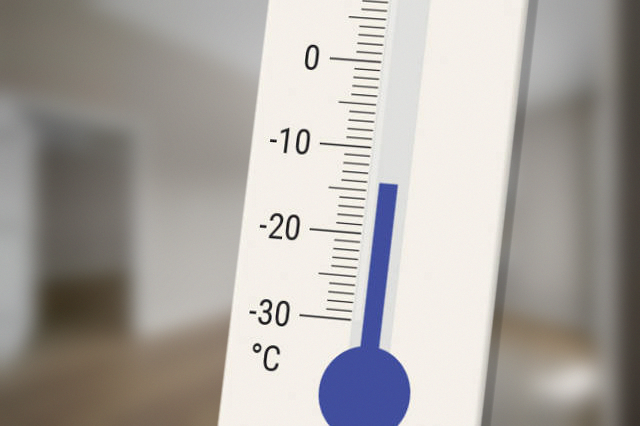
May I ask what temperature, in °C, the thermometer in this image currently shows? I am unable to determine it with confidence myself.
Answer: -14 °C
